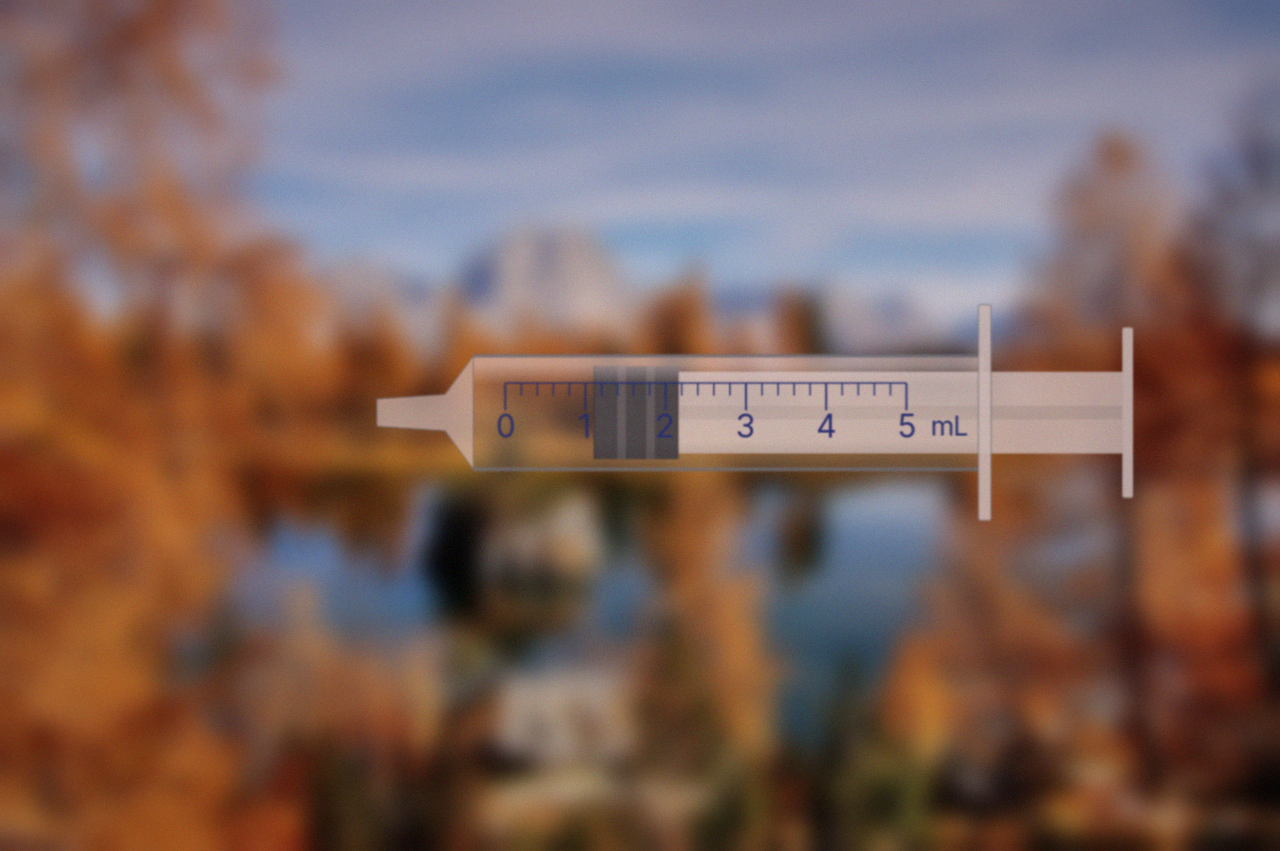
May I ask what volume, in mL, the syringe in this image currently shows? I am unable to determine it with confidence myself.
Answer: 1.1 mL
